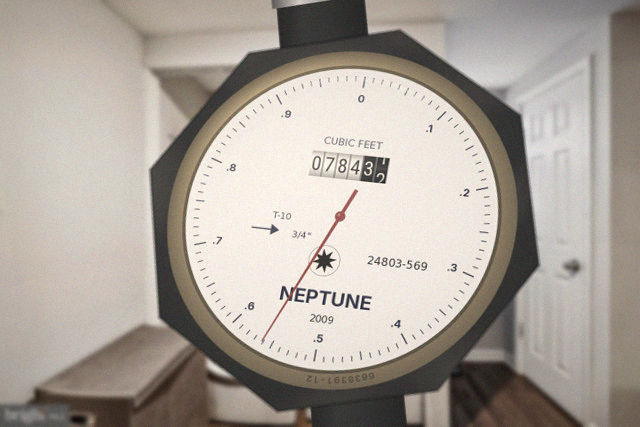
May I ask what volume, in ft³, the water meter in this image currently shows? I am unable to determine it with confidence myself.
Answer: 78431.56 ft³
